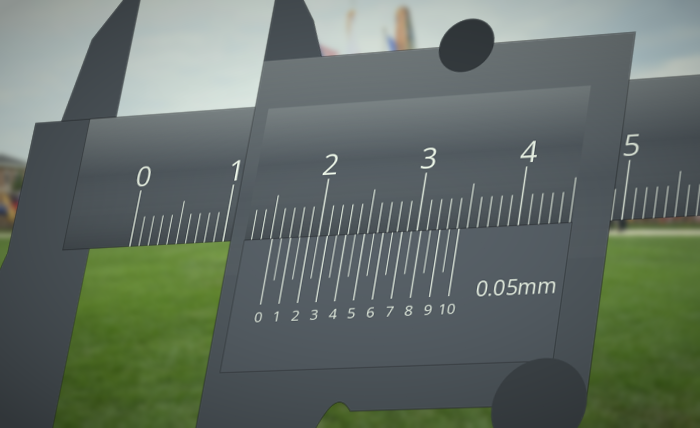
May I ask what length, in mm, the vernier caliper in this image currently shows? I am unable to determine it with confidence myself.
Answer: 15.2 mm
